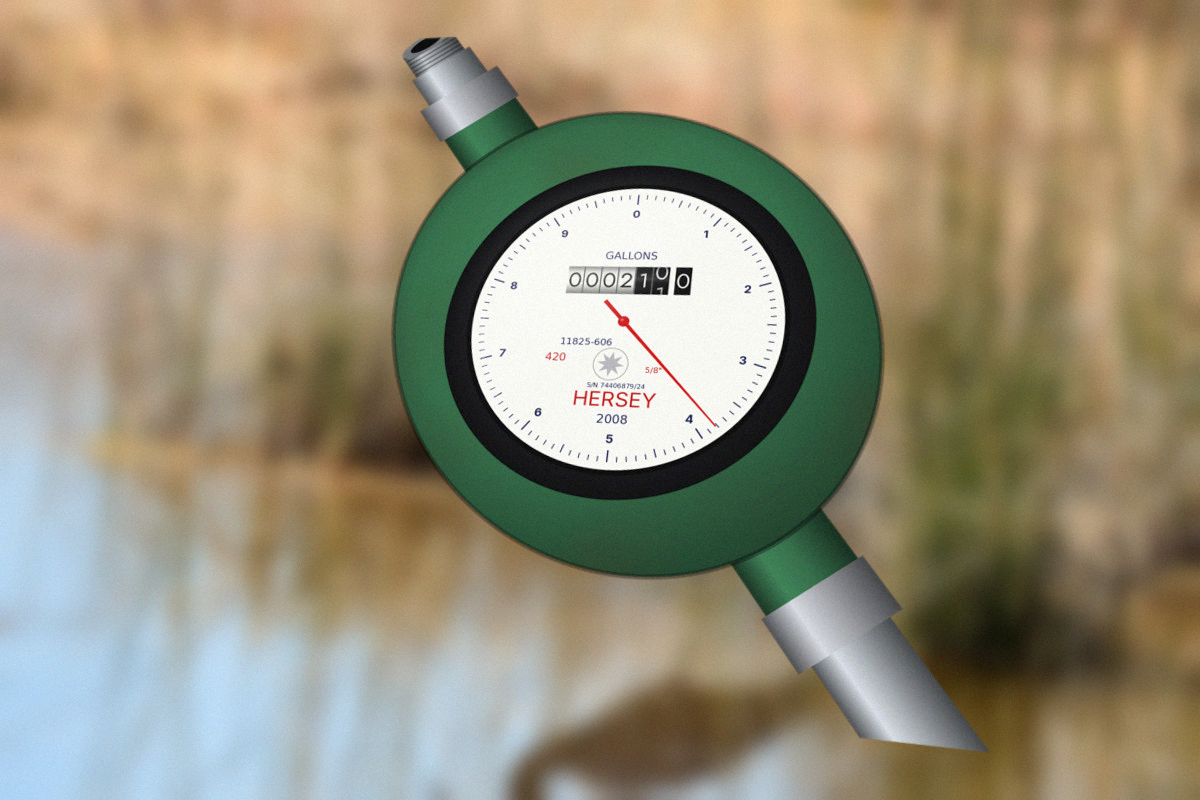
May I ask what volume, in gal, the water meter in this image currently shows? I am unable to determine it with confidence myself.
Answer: 2103.8 gal
